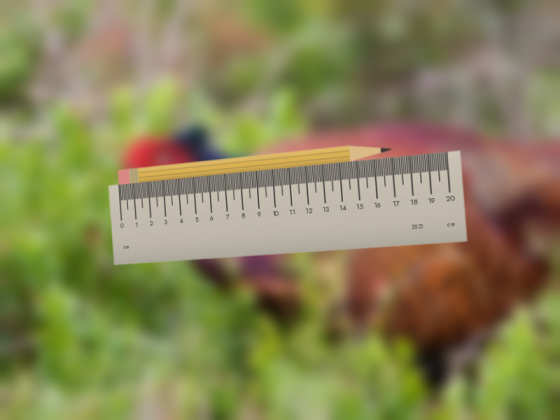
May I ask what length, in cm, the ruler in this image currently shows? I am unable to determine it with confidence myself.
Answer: 17 cm
